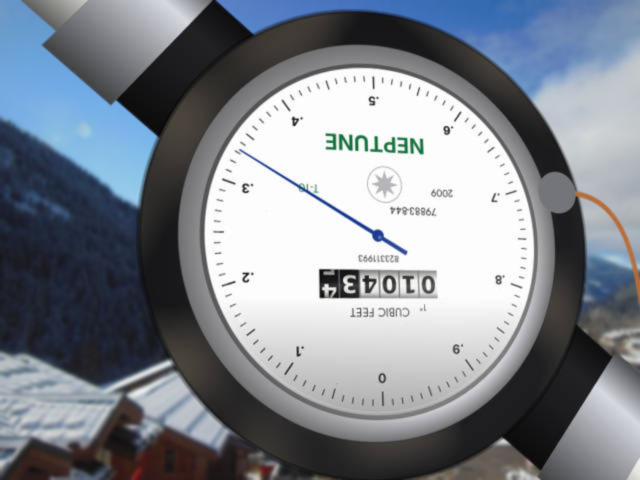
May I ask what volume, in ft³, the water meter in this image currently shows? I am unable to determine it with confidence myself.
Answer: 10434.33 ft³
